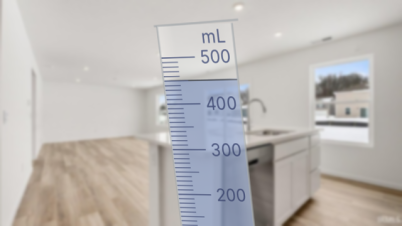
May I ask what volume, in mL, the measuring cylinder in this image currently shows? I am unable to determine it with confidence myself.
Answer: 450 mL
